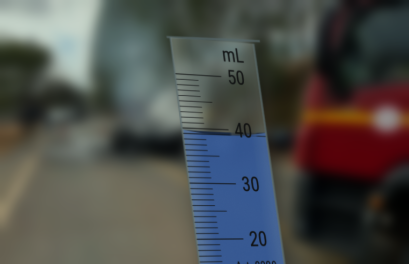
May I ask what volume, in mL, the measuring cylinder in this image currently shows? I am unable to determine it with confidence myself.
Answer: 39 mL
